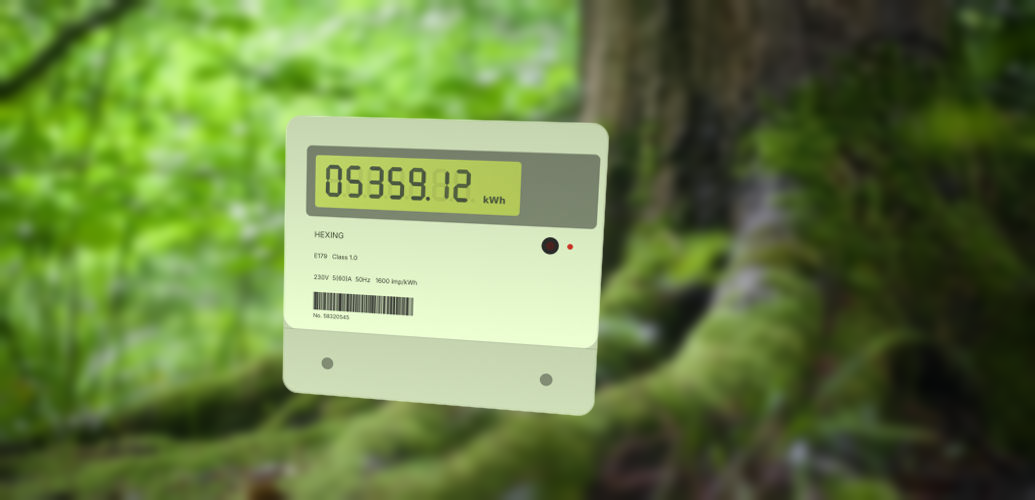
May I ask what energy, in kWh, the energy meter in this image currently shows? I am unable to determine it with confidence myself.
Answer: 5359.12 kWh
